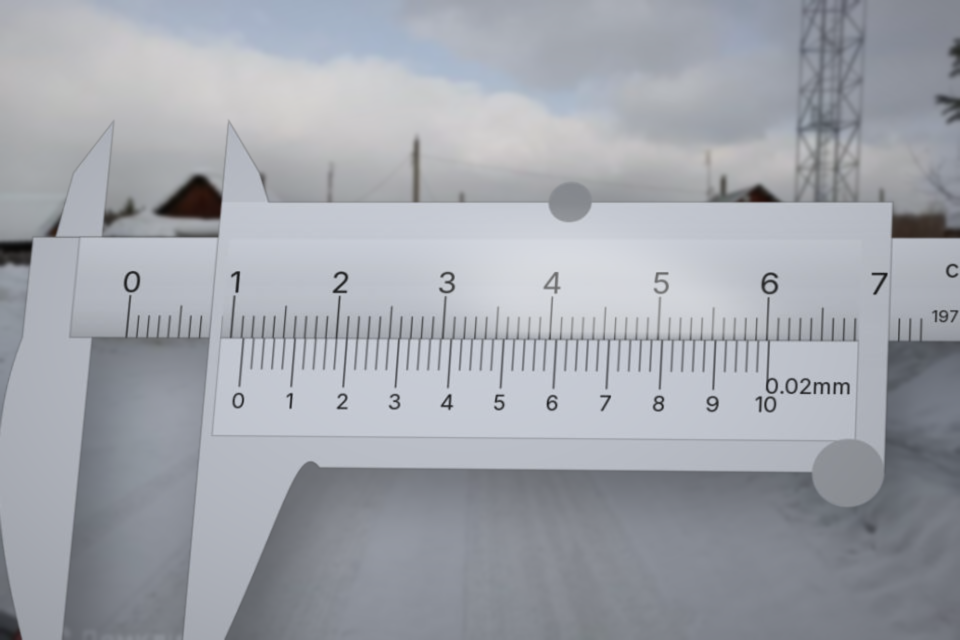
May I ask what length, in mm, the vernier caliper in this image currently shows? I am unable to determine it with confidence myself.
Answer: 11.2 mm
